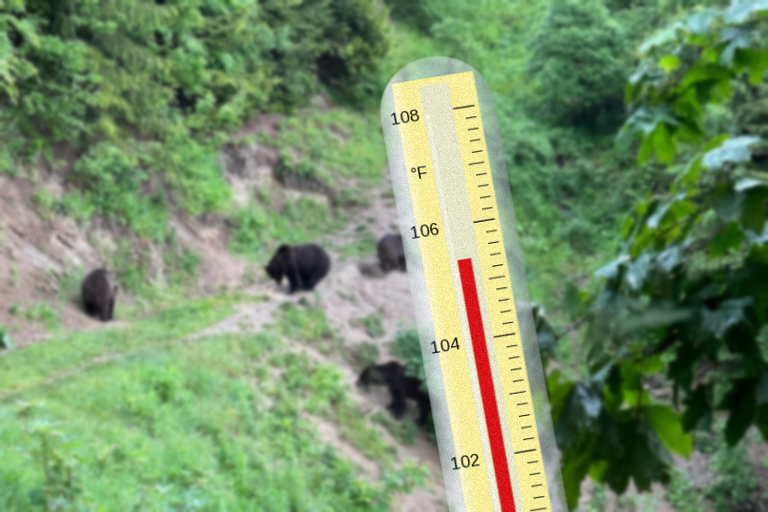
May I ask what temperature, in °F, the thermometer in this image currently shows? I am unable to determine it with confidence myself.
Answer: 105.4 °F
